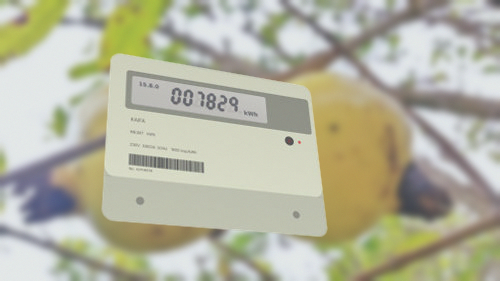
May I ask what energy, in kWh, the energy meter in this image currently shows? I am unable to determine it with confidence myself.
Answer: 7829 kWh
